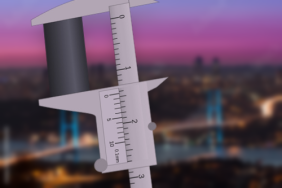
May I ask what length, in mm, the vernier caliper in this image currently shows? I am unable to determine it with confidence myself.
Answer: 14.4 mm
